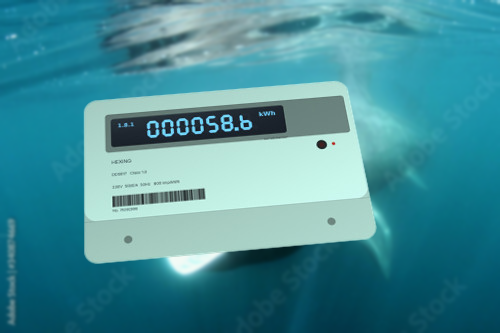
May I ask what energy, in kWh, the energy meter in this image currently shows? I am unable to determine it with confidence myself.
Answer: 58.6 kWh
